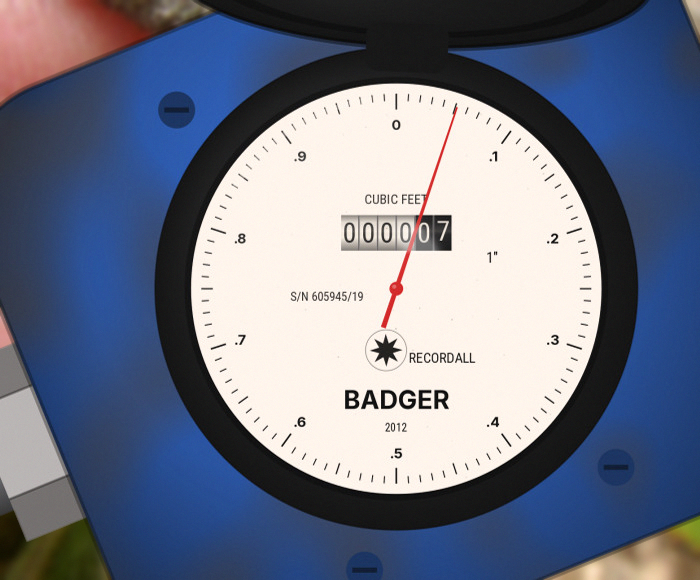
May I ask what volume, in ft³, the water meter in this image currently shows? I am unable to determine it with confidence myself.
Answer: 7.05 ft³
